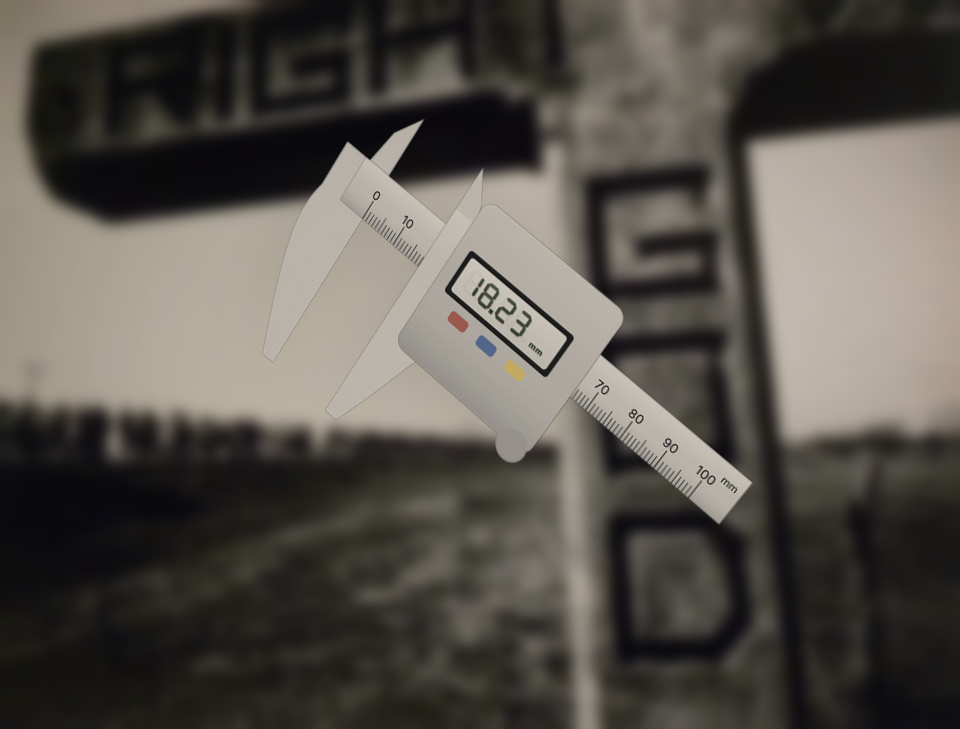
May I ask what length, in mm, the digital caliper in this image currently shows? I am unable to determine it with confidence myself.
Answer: 18.23 mm
